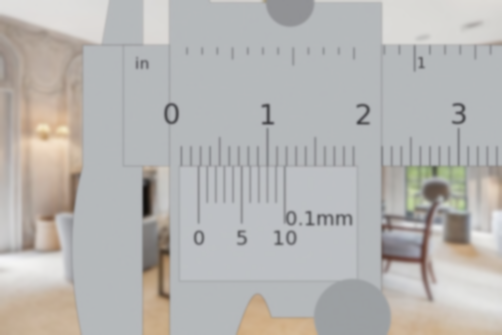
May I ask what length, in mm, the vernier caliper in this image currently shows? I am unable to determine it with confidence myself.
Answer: 2.8 mm
